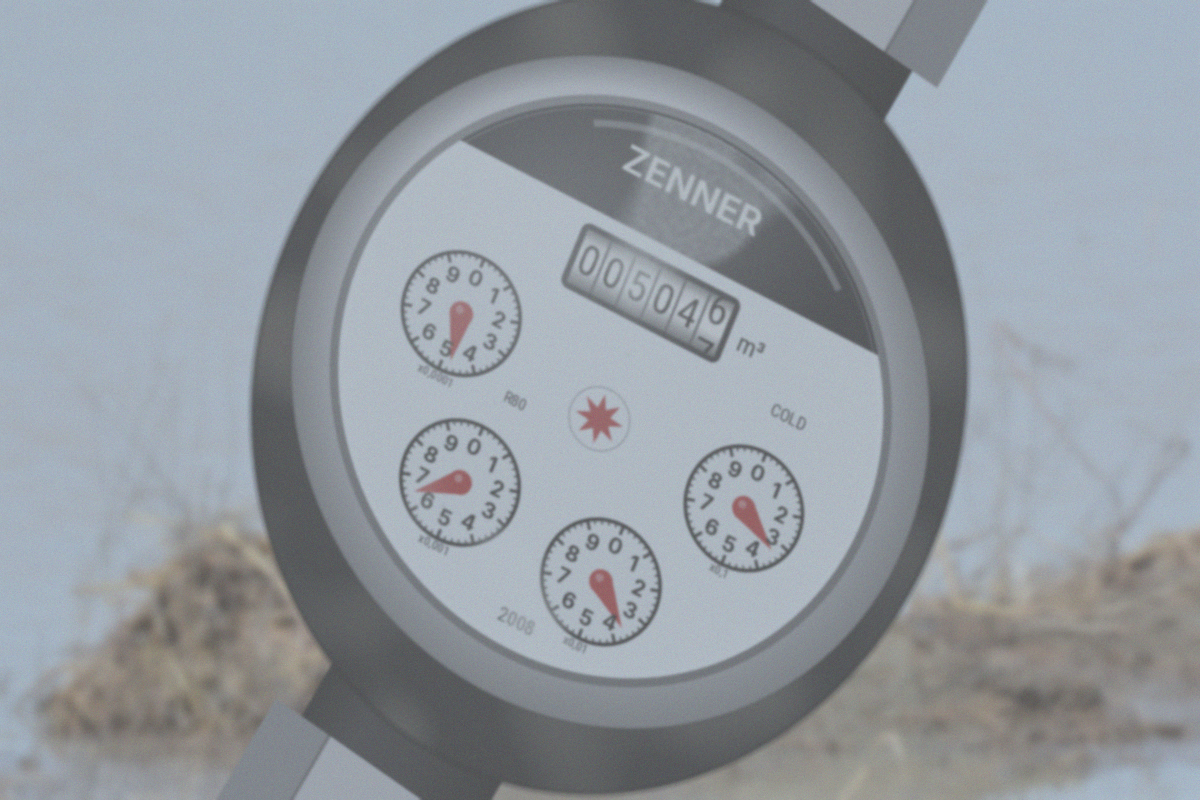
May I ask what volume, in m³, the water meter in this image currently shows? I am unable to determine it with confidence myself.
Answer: 5046.3364 m³
